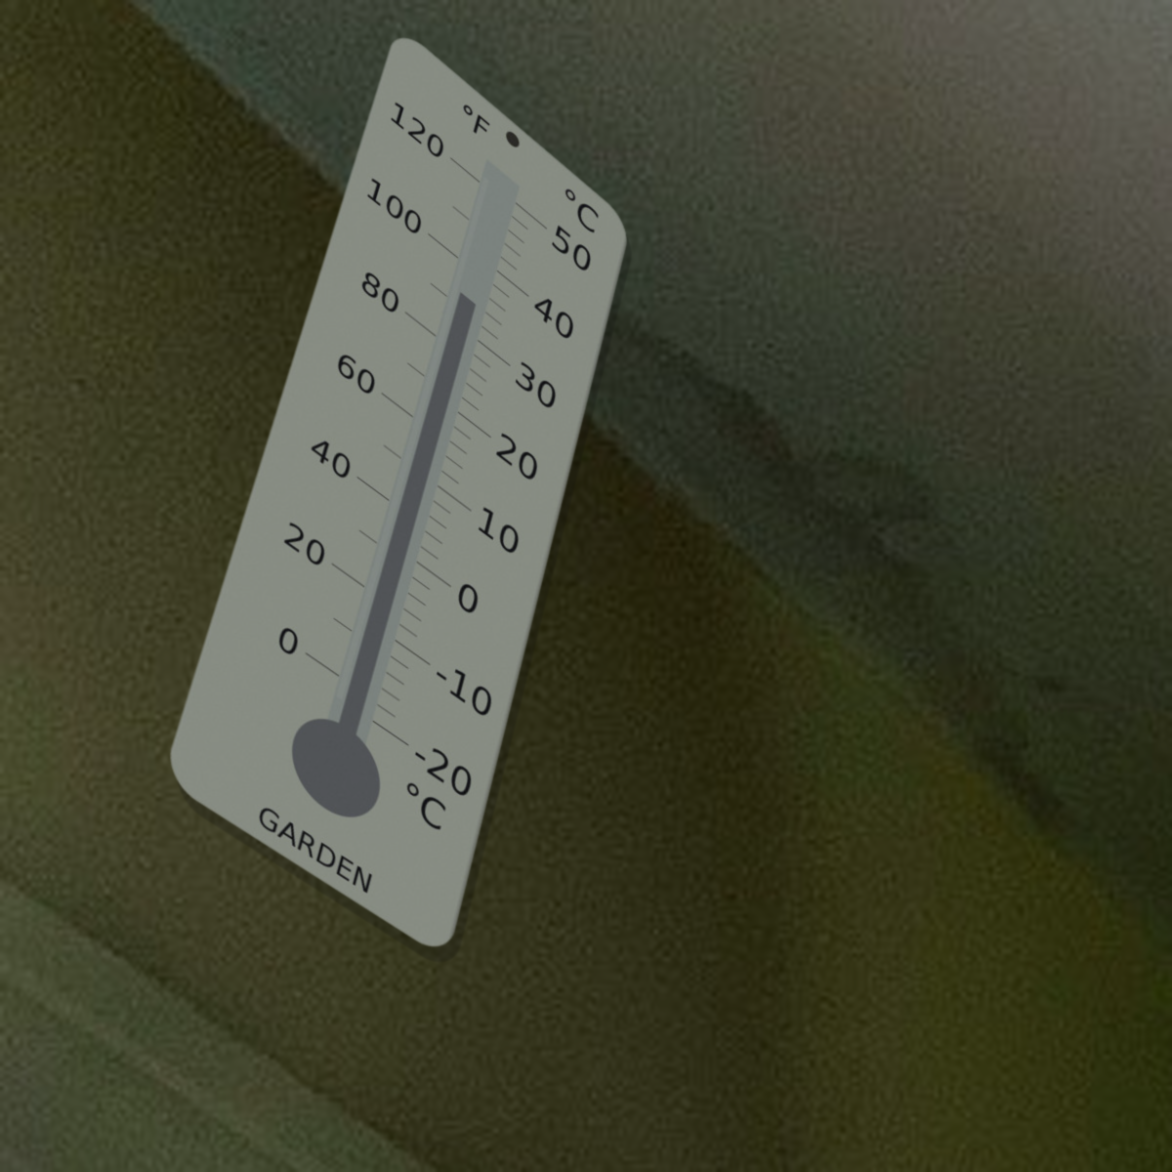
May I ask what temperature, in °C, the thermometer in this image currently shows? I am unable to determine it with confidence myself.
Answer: 34 °C
